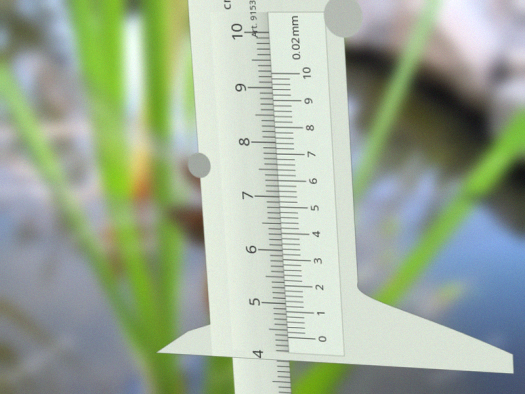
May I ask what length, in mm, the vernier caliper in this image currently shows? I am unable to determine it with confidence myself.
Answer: 43.6 mm
